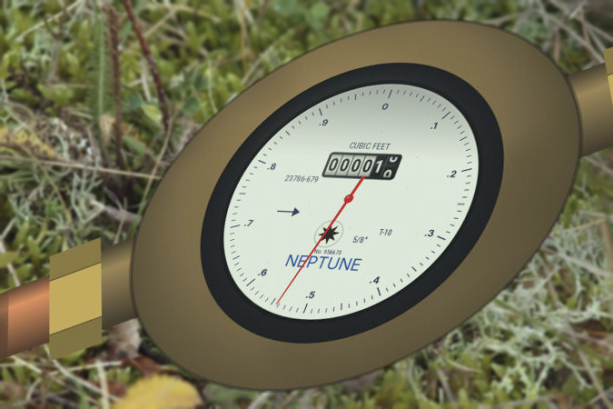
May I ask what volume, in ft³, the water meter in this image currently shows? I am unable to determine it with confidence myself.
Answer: 18.54 ft³
